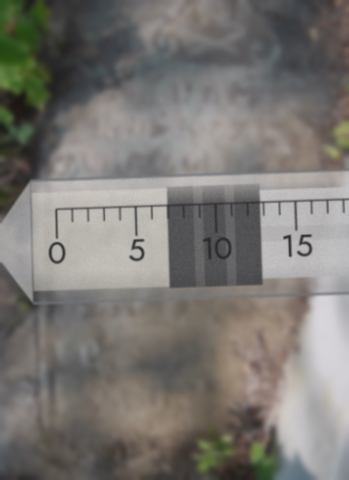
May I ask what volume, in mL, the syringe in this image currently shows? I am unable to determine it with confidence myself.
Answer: 7 mL
